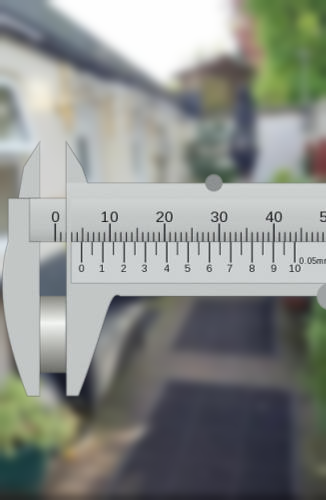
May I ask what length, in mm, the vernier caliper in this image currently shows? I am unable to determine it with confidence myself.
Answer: 4.8 mm
